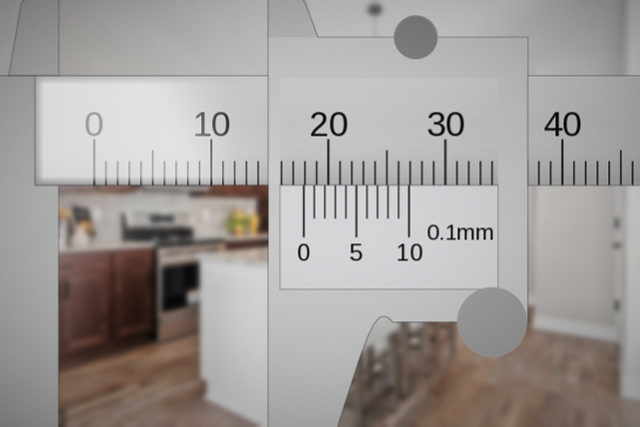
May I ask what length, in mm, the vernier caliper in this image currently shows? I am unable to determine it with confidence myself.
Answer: 17.9 mm
